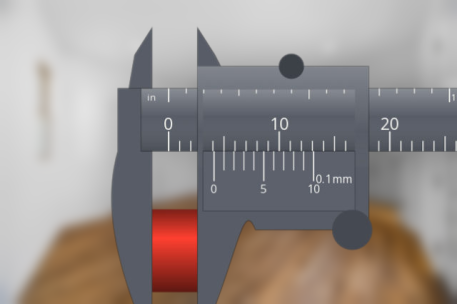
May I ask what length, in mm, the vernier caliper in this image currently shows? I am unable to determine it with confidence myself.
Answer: 4.1 mm
